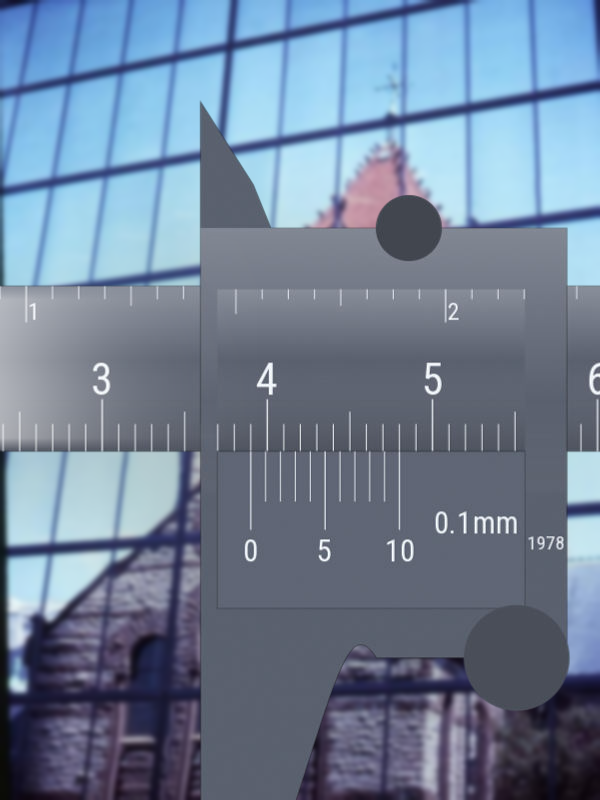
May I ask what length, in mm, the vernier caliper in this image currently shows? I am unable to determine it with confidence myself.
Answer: 39.0 mm
